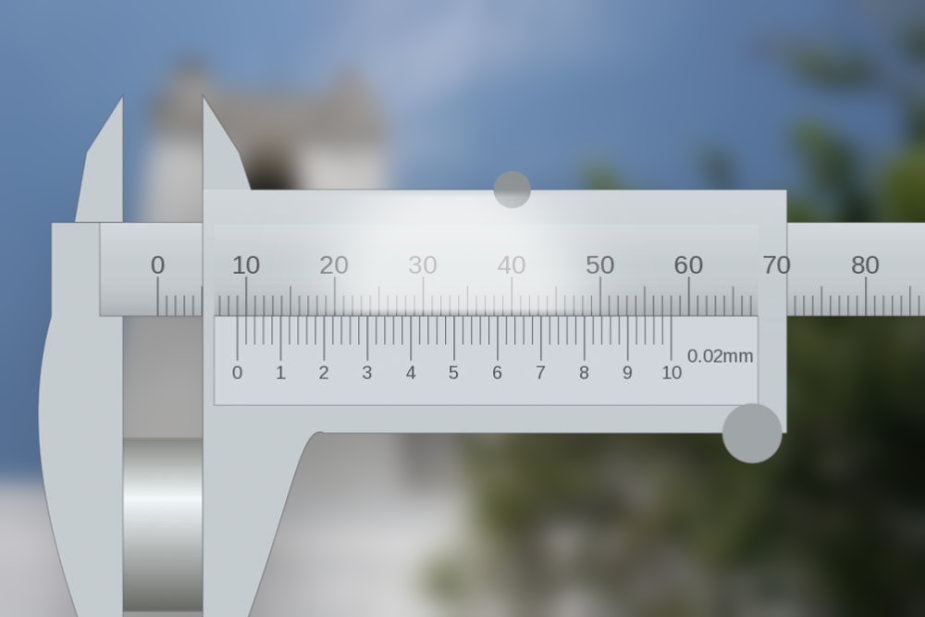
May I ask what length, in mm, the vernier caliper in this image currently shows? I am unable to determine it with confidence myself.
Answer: 9.0 mm
